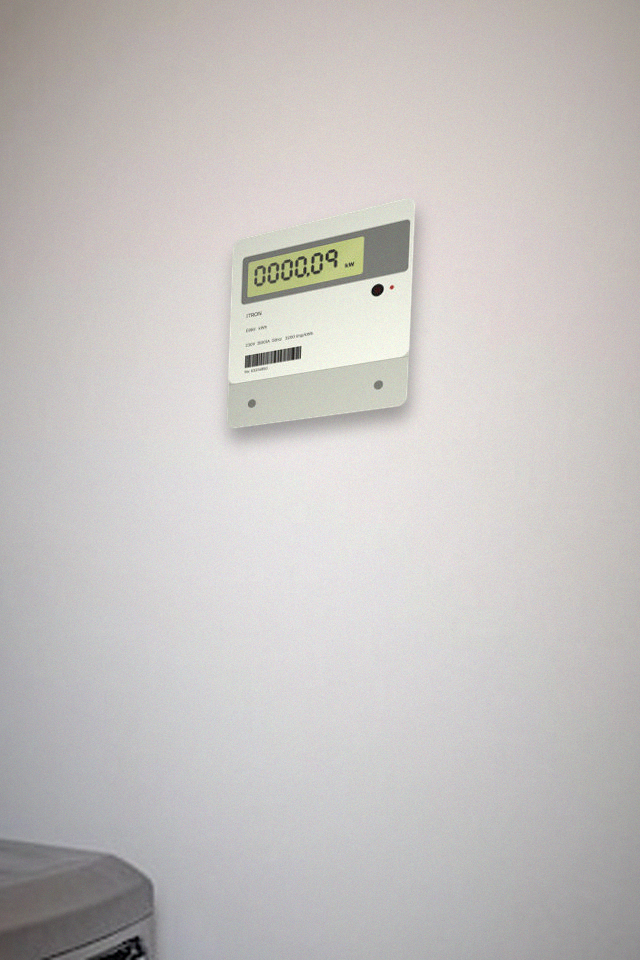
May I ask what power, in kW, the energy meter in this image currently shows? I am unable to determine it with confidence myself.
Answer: 0.09 kW
